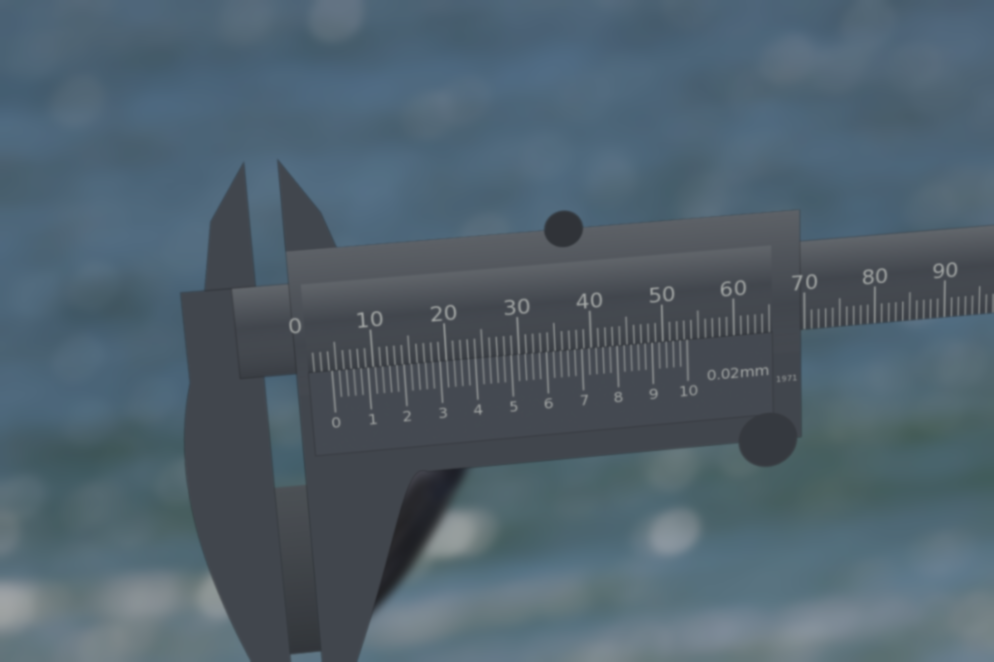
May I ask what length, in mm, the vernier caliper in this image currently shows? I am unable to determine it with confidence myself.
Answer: 4.4 mm
